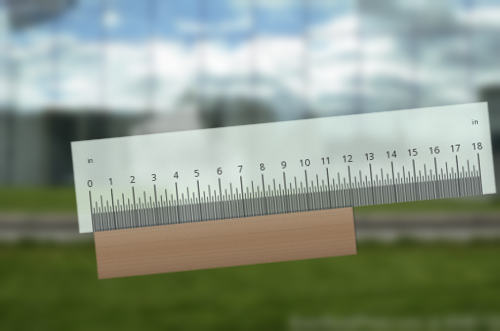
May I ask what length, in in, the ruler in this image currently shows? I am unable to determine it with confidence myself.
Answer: 12 in
